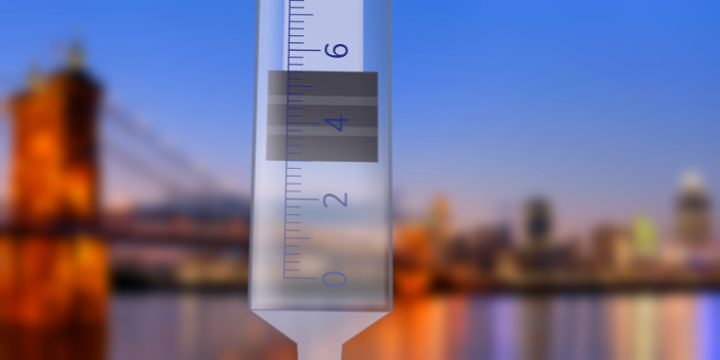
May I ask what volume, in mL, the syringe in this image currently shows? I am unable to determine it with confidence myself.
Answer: 3 mL
